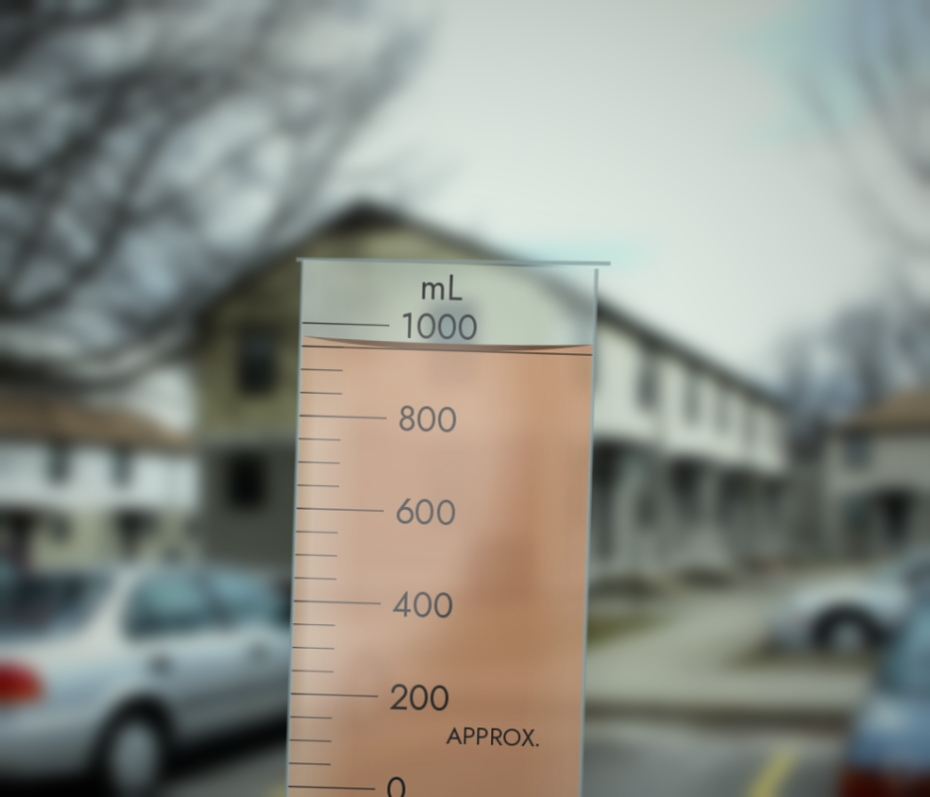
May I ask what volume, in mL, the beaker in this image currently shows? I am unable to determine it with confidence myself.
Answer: 950 mL
